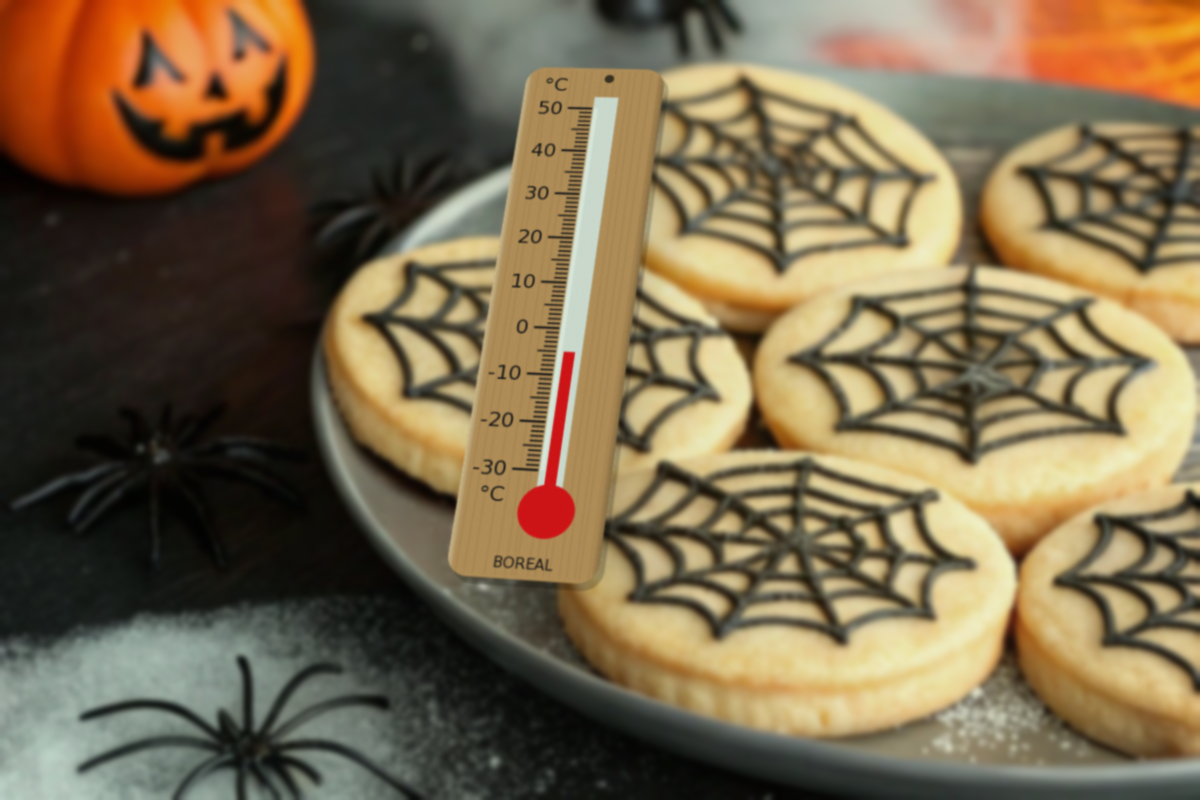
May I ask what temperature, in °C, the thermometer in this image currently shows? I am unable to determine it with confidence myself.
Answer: -5 °C
